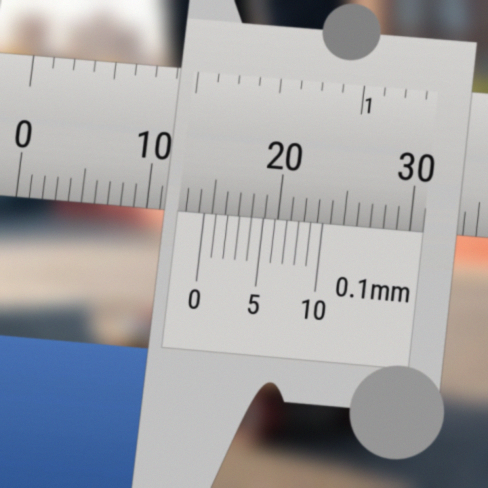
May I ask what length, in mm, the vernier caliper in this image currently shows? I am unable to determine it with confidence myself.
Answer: 14.4 mm
